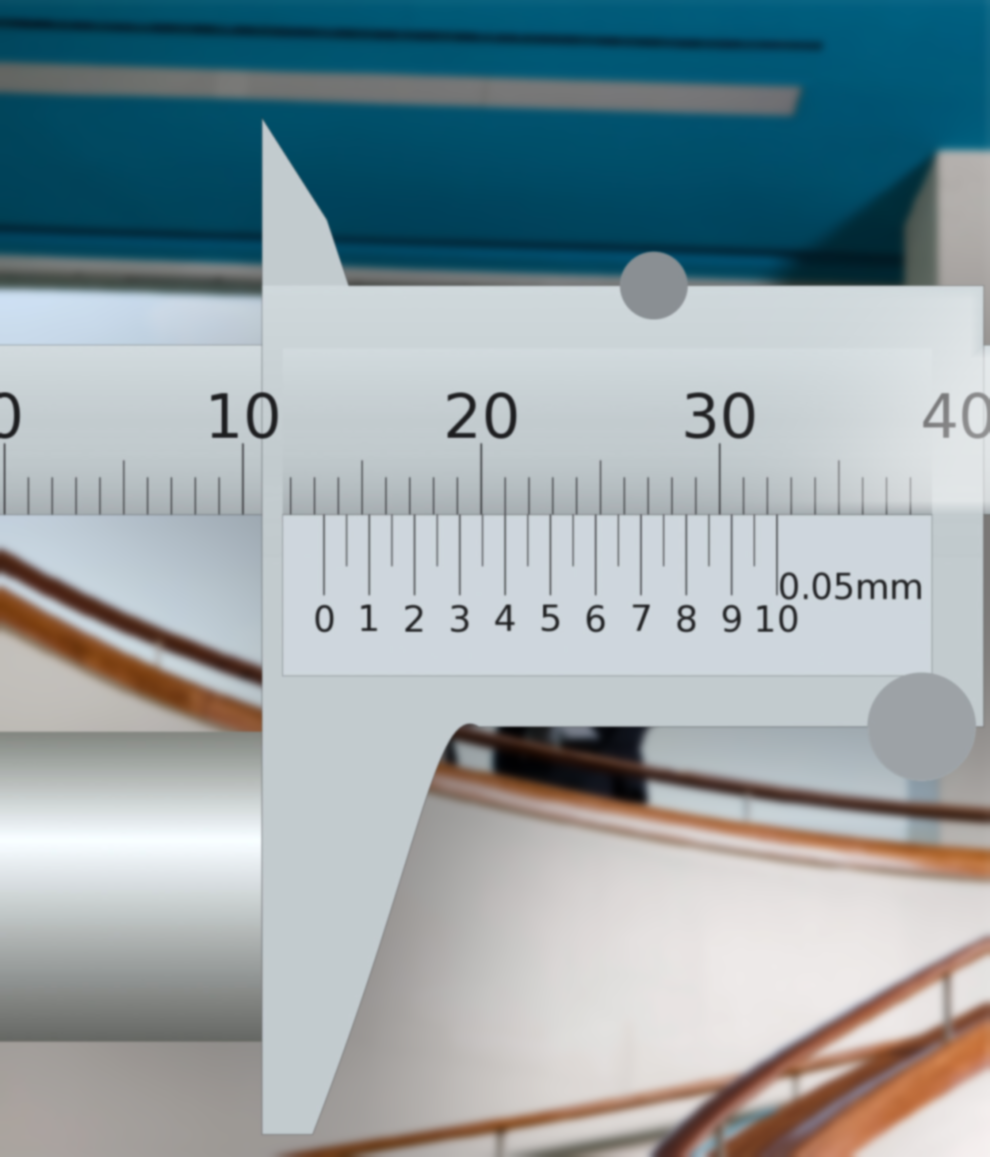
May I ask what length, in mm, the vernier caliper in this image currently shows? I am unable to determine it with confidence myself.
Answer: 13.4 mm
